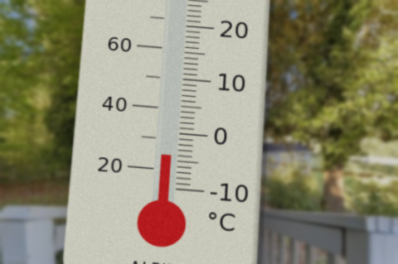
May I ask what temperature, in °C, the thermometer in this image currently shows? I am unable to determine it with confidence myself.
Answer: -4 °C
